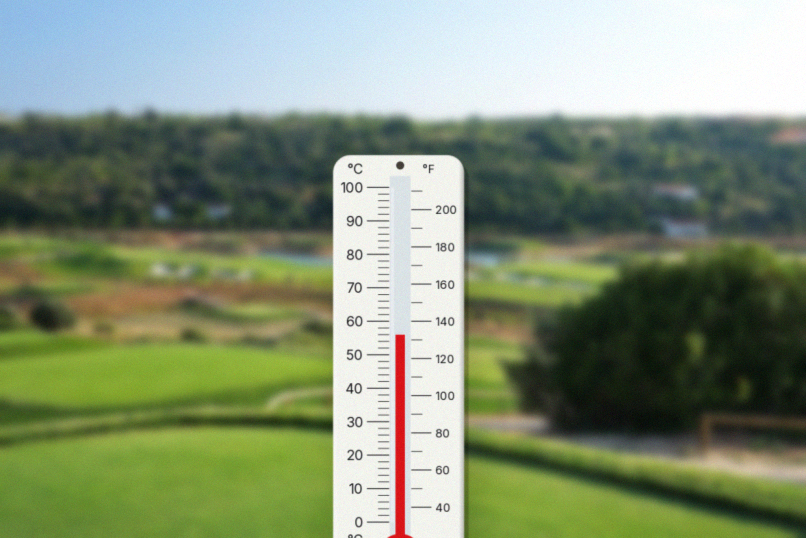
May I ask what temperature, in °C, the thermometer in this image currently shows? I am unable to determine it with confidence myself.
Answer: 56 °C
